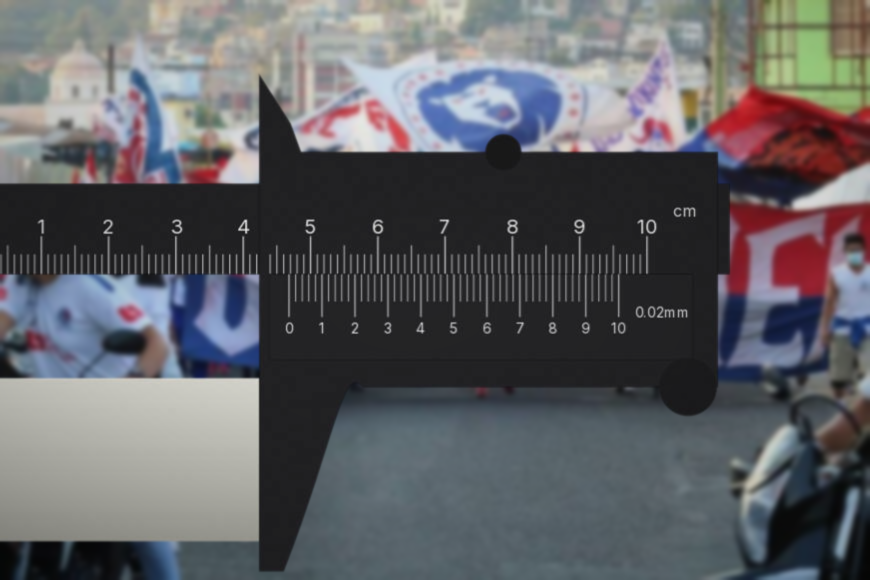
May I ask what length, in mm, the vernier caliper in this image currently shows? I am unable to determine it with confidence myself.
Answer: 46.8 mm
